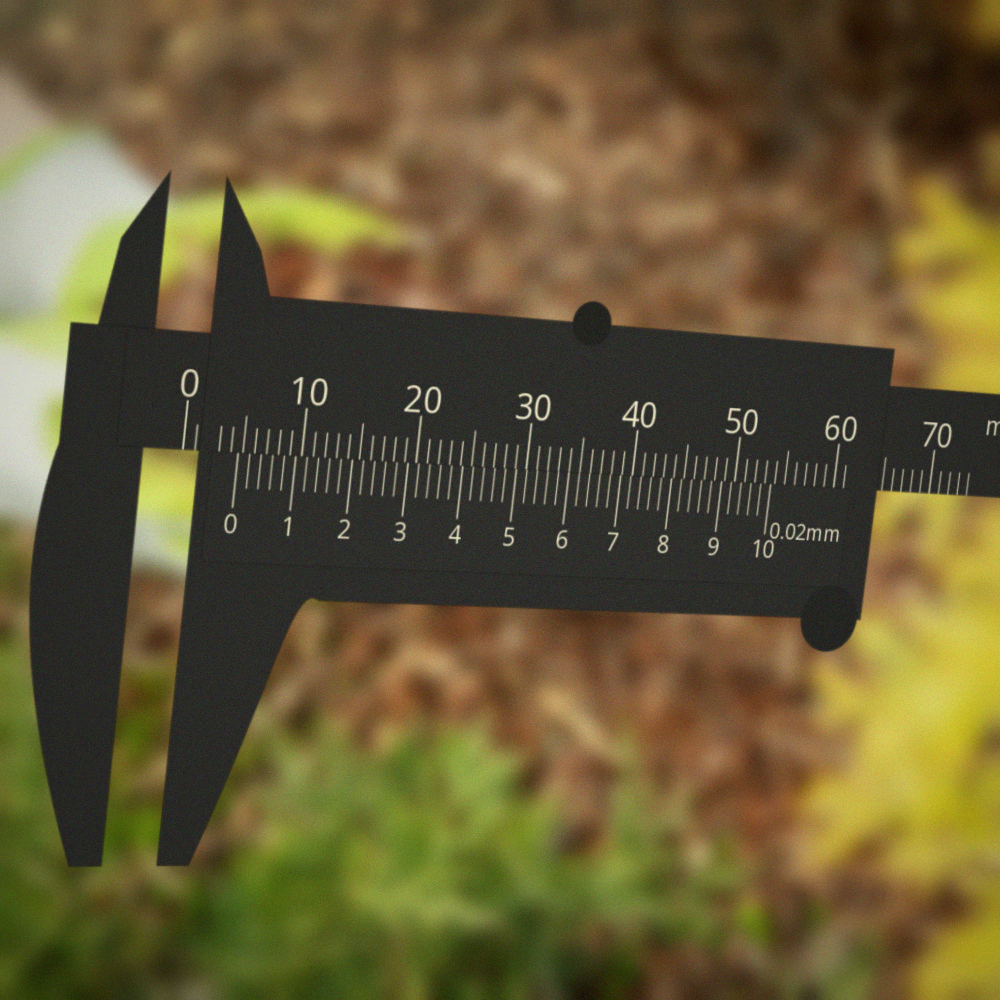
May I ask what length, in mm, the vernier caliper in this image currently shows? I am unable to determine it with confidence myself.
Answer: 4.6 mm
